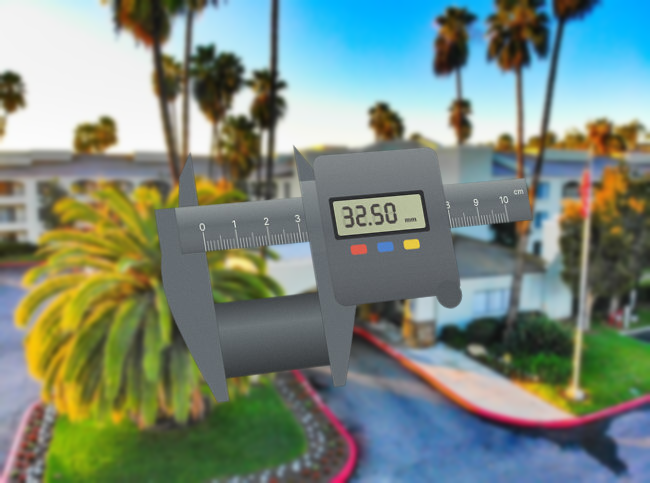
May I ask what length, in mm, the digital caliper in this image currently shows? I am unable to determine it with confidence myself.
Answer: 32.50 mm
